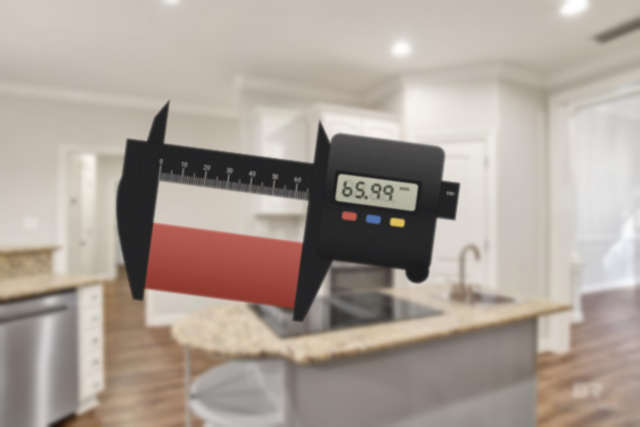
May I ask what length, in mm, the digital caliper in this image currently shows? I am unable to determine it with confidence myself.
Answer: 65.99 mm
